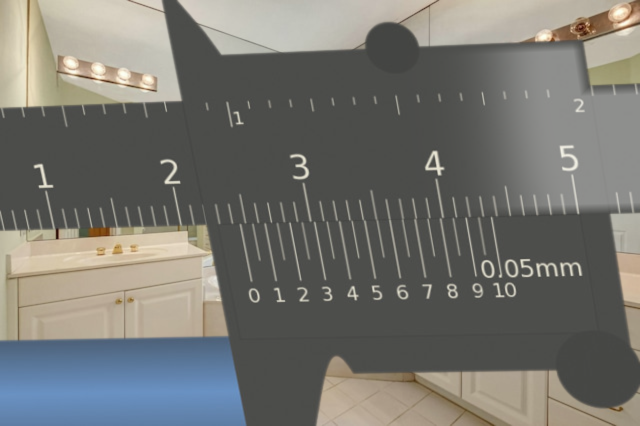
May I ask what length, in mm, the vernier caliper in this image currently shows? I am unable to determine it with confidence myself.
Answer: 24.6 mm
